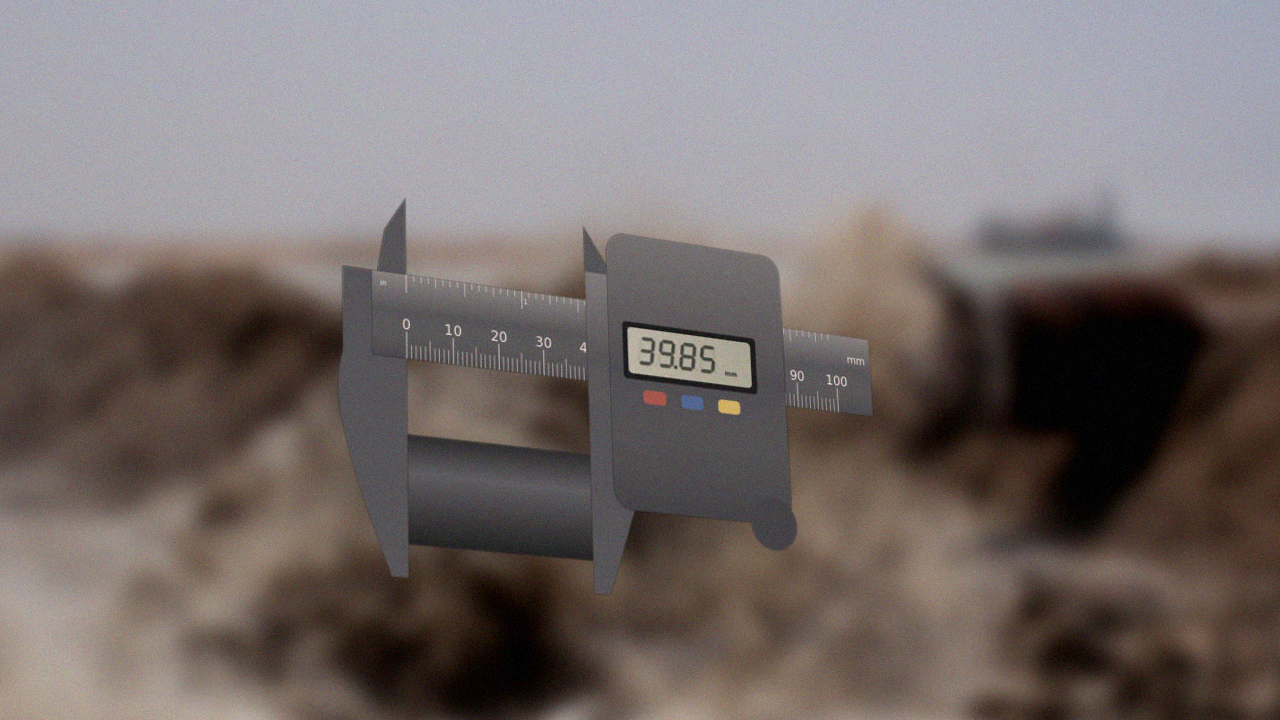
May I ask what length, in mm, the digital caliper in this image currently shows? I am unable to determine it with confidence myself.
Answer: 39.85 mm
